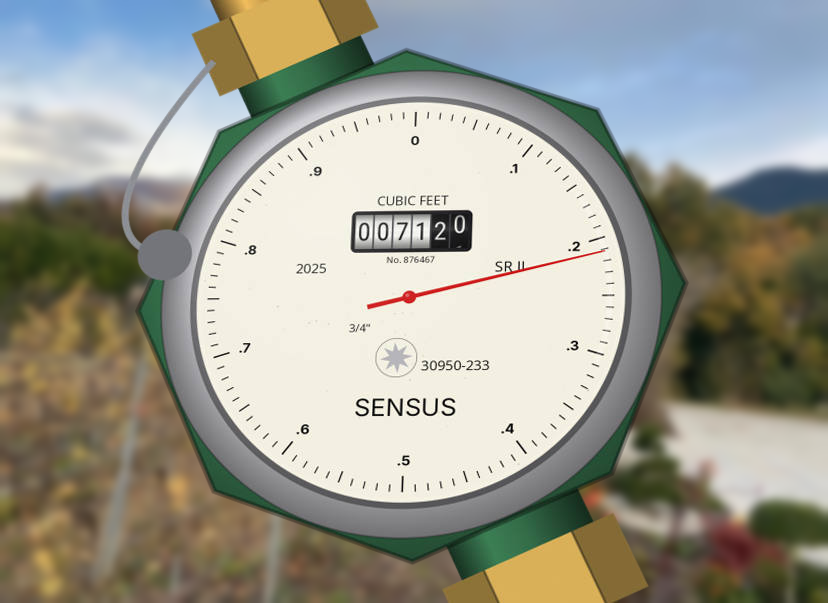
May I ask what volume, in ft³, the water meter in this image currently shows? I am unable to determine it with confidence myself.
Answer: 7120.21 ft³
